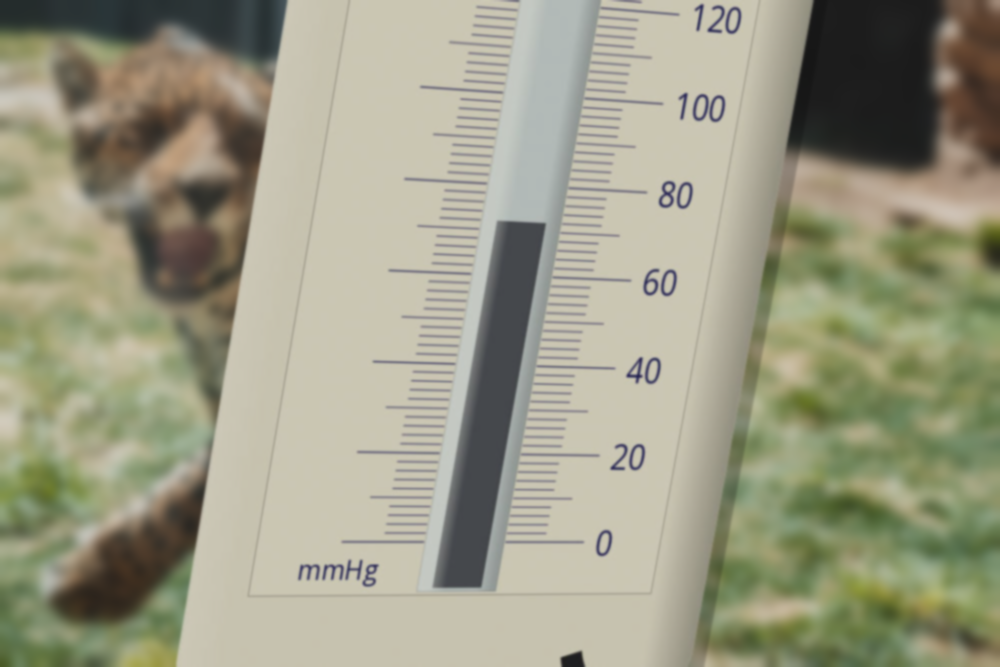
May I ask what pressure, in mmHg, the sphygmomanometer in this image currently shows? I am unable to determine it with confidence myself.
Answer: 72 mmHg
